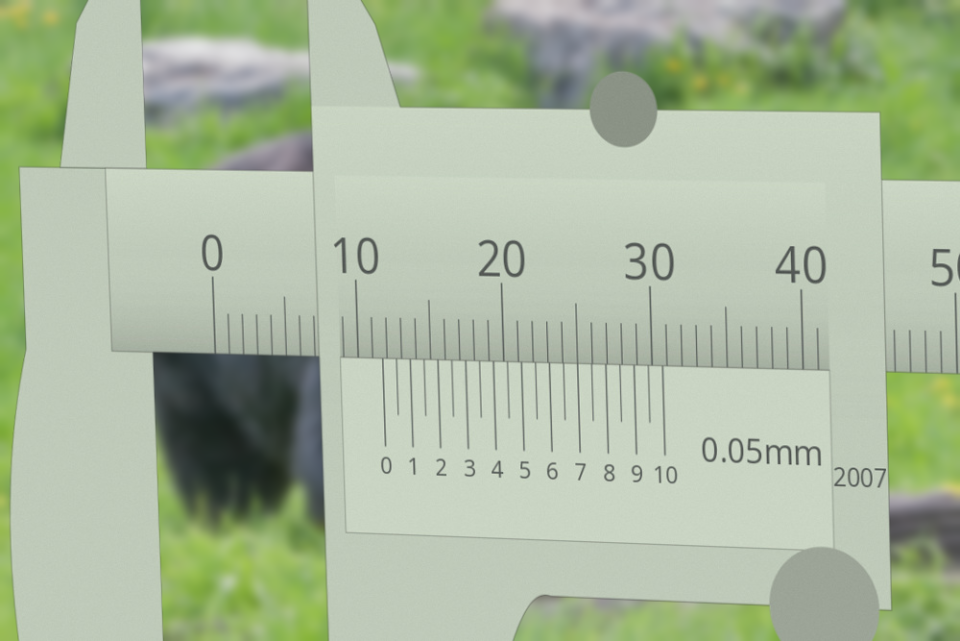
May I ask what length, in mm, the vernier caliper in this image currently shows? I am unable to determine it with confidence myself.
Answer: 11.7 mm
